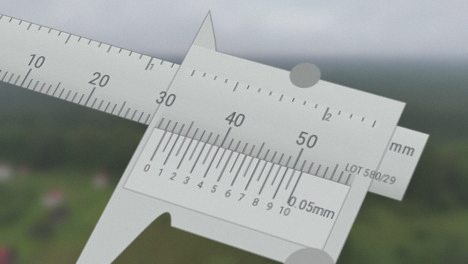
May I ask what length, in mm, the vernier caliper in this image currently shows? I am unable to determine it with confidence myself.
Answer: 32.2 mm
